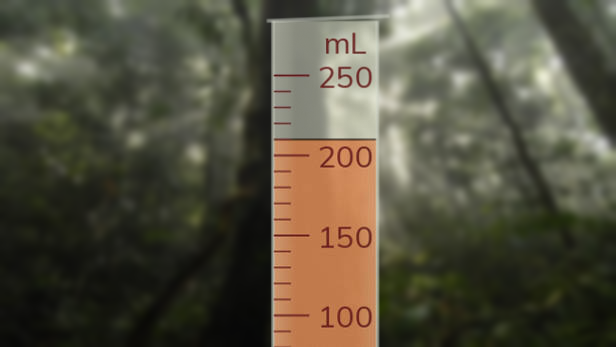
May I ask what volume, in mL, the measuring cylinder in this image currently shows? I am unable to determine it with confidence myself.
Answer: 210 mL
